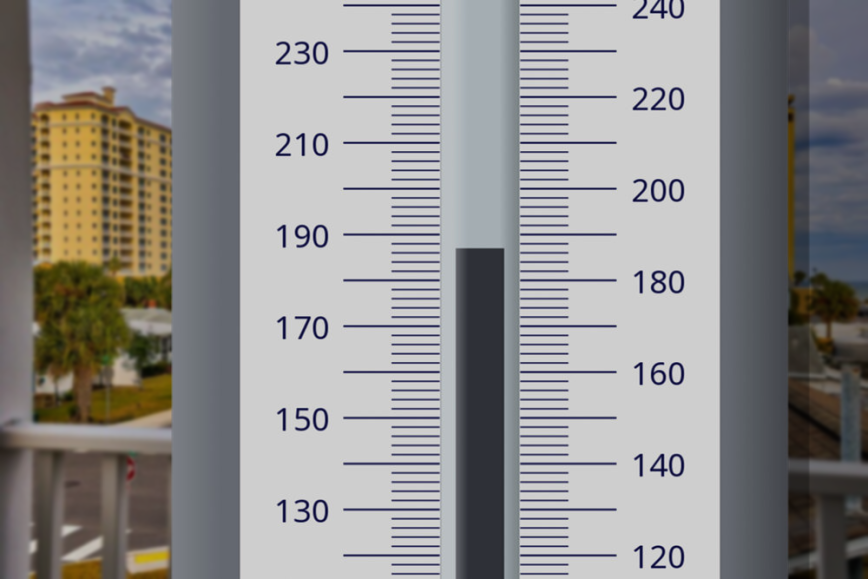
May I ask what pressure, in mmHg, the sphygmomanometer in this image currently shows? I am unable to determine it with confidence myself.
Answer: 187 mmHg
